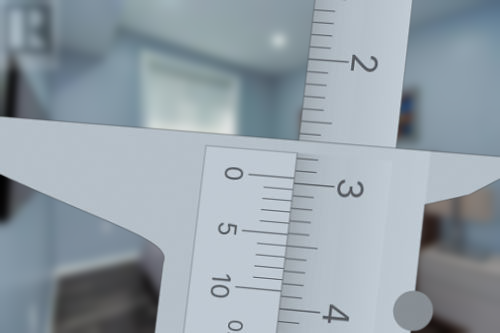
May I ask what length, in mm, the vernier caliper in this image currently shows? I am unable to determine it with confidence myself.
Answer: 29.6 mm
